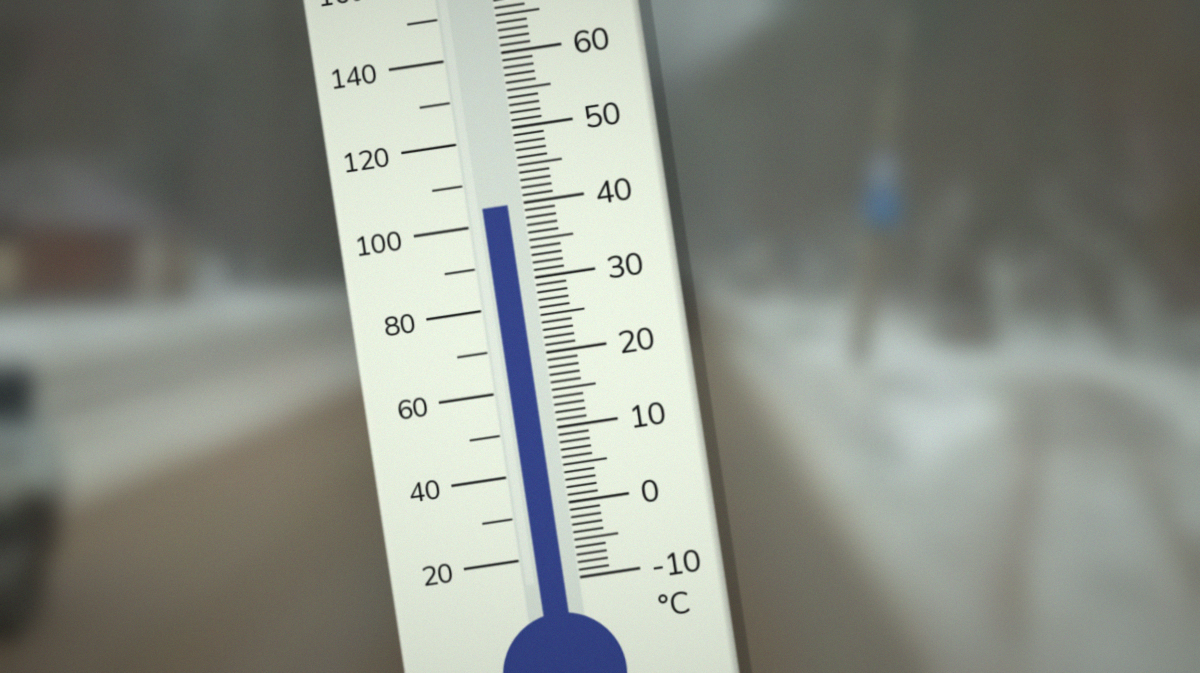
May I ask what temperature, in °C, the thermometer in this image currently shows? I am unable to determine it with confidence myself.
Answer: 40 °C
